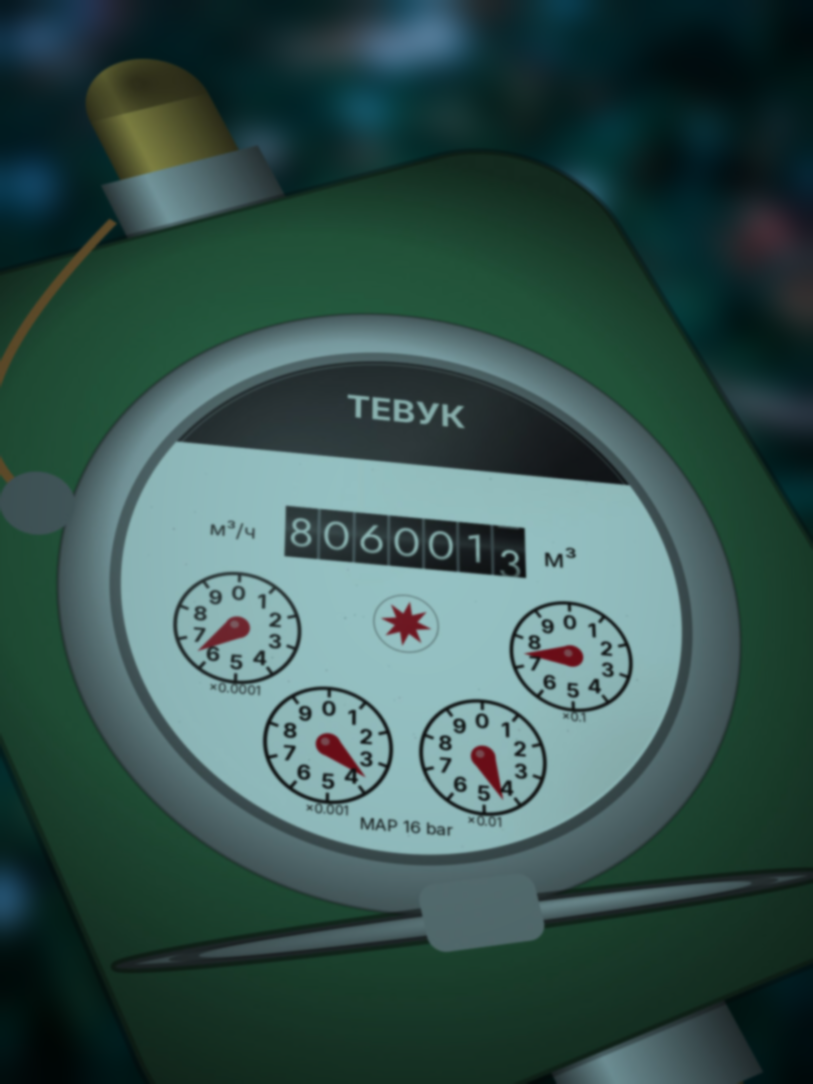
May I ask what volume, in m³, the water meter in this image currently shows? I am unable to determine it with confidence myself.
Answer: 8060012.7436 m³
